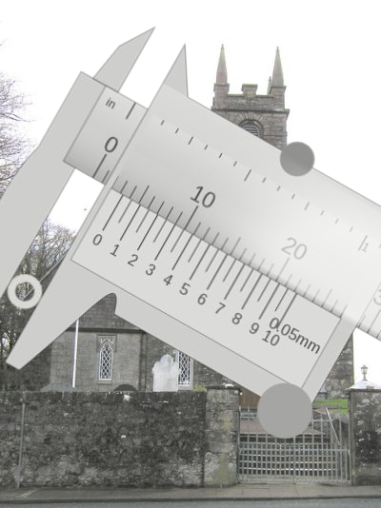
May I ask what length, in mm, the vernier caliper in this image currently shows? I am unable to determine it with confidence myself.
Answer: 3.3 mm
